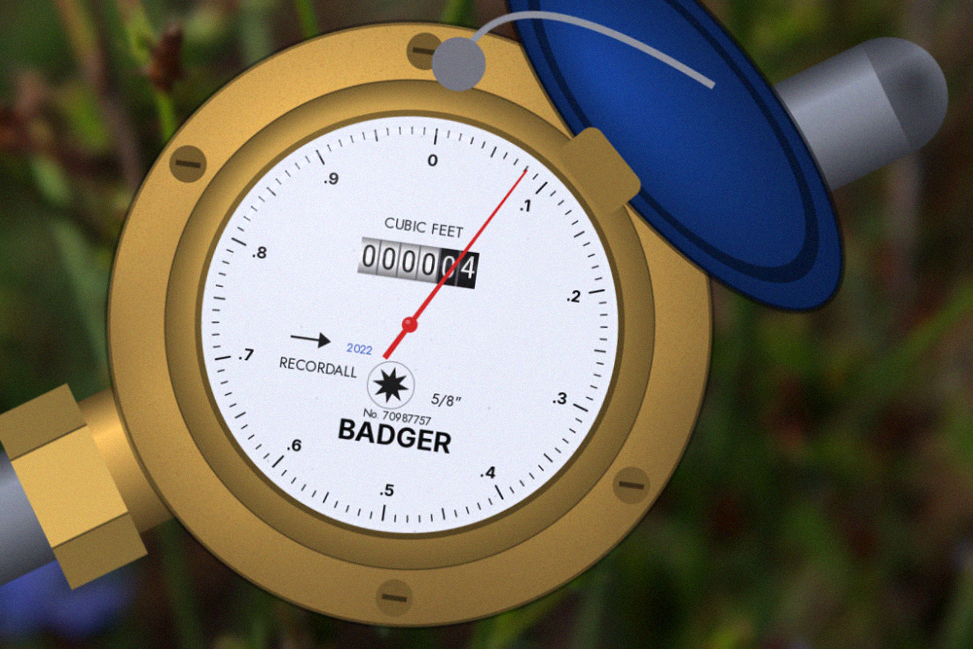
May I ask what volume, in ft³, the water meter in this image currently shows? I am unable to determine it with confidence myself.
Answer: 4.08 ft³
